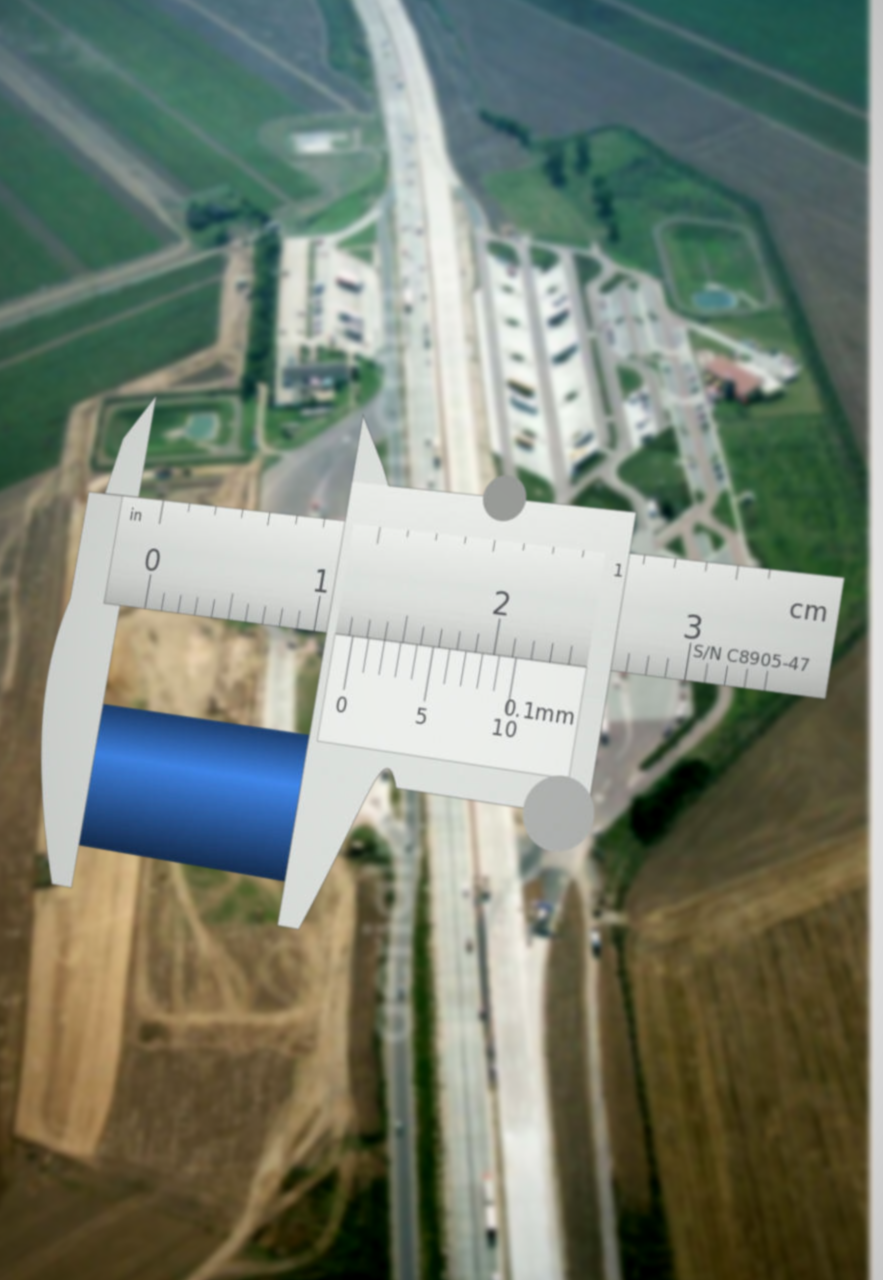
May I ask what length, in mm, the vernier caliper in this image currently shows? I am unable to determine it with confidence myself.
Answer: 12.2 mm
